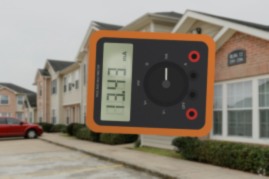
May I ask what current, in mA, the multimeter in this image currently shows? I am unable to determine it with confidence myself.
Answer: 13.43 mA
